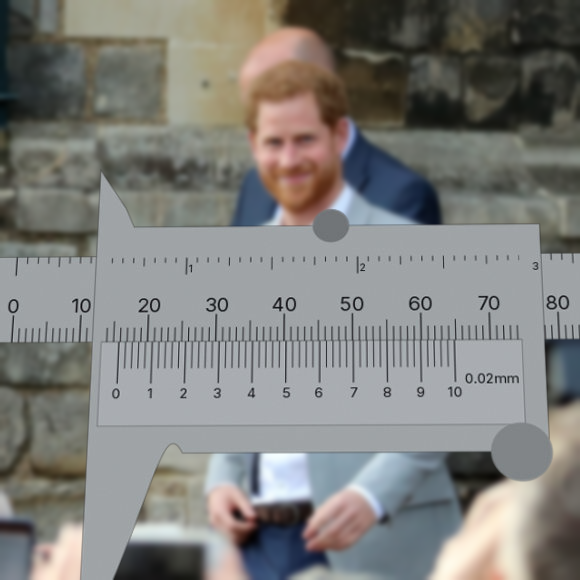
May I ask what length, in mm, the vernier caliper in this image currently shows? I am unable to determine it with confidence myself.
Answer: 15.8 mm
